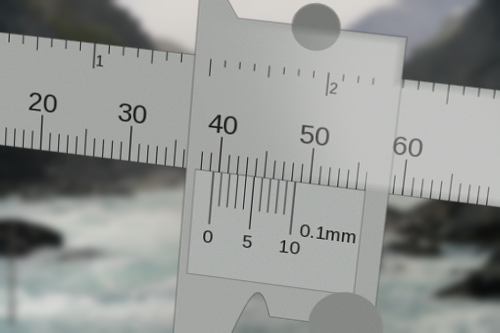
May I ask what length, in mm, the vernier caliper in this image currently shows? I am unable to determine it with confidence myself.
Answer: 39.4 mm
